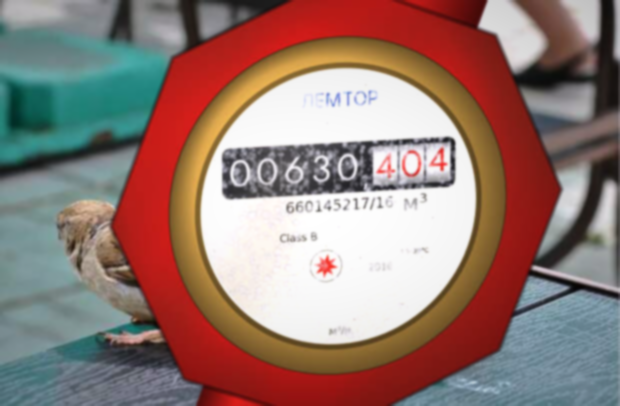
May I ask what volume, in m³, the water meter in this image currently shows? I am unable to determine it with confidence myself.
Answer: 630.404 m³
